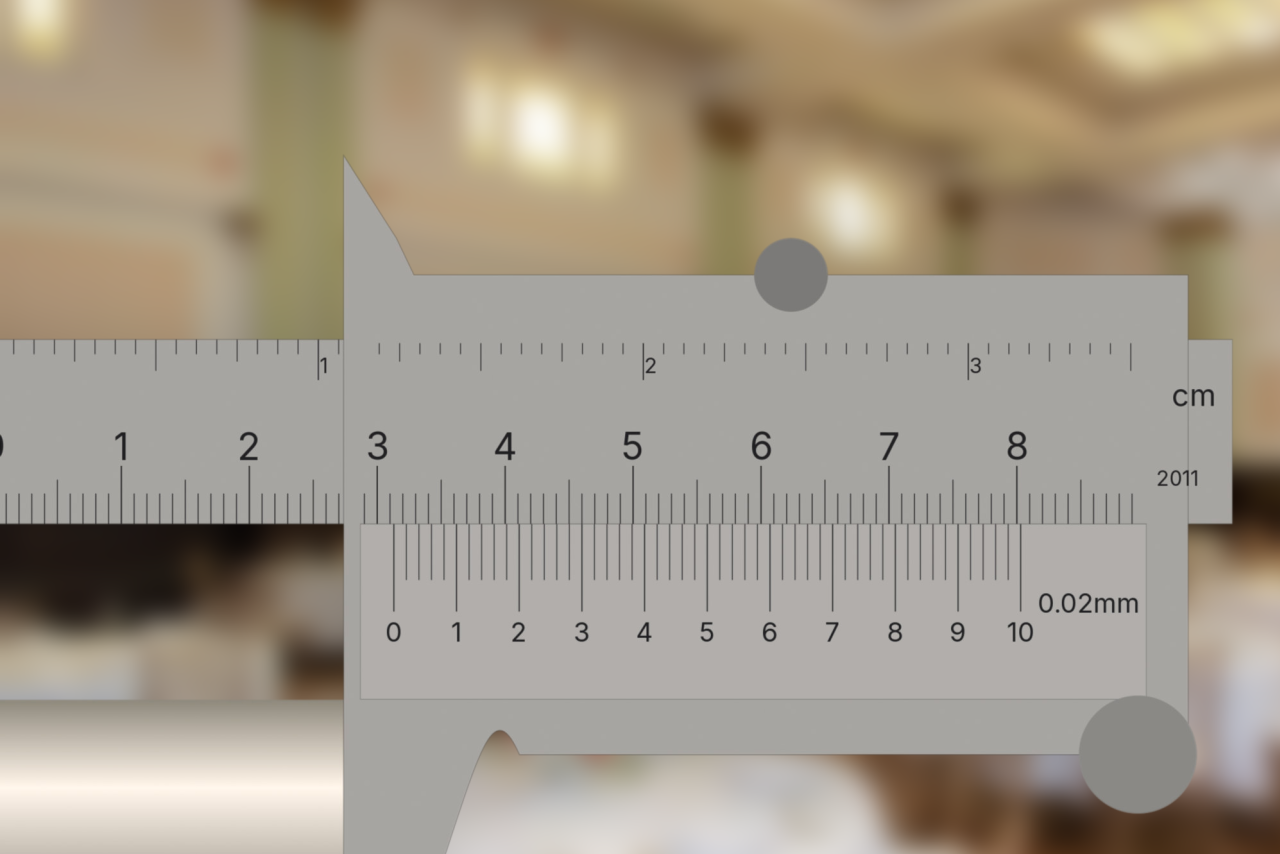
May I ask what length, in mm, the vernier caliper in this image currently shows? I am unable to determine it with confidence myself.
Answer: 31.3 mm
